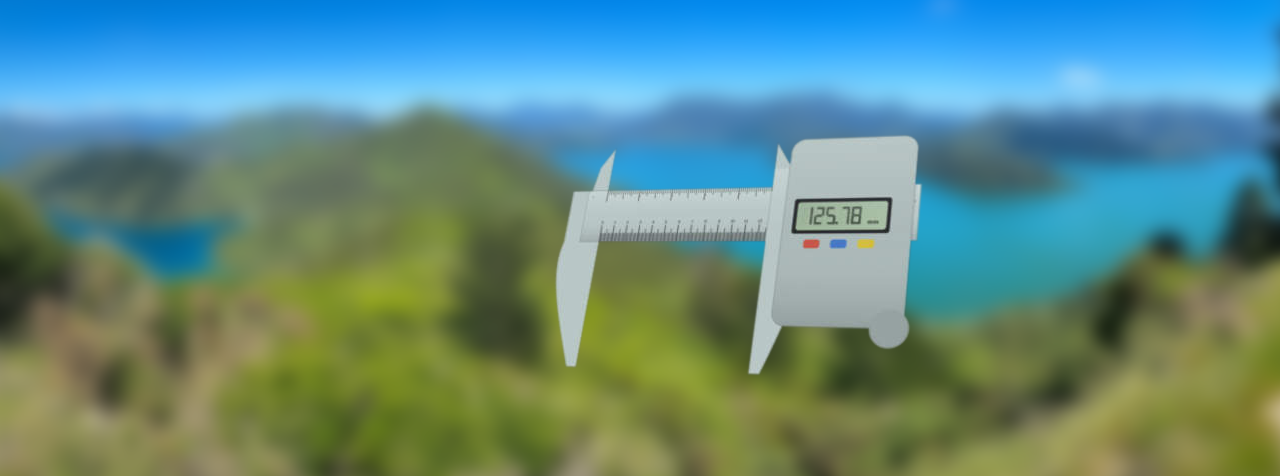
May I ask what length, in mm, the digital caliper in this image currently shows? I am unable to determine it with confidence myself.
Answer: 125.78 mm
